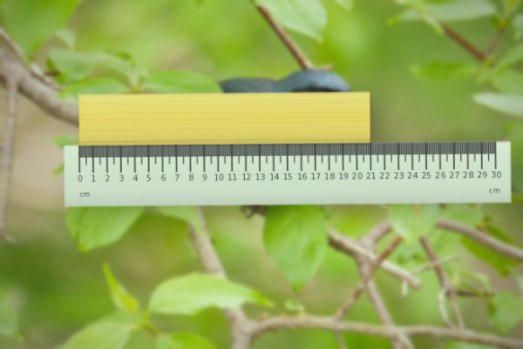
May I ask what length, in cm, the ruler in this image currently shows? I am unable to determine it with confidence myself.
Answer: 21 cm
